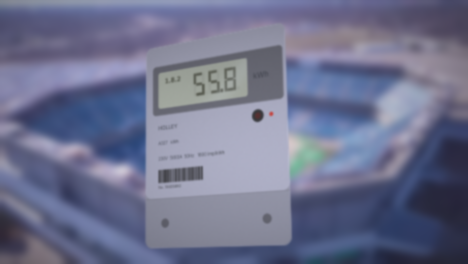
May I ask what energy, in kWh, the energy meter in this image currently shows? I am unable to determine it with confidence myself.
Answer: 55.8 kWh
